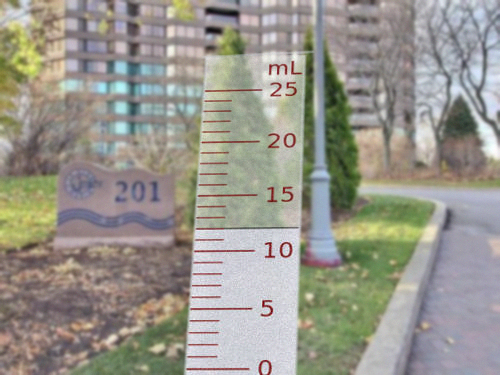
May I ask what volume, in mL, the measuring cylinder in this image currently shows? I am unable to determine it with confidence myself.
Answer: 12 mL
